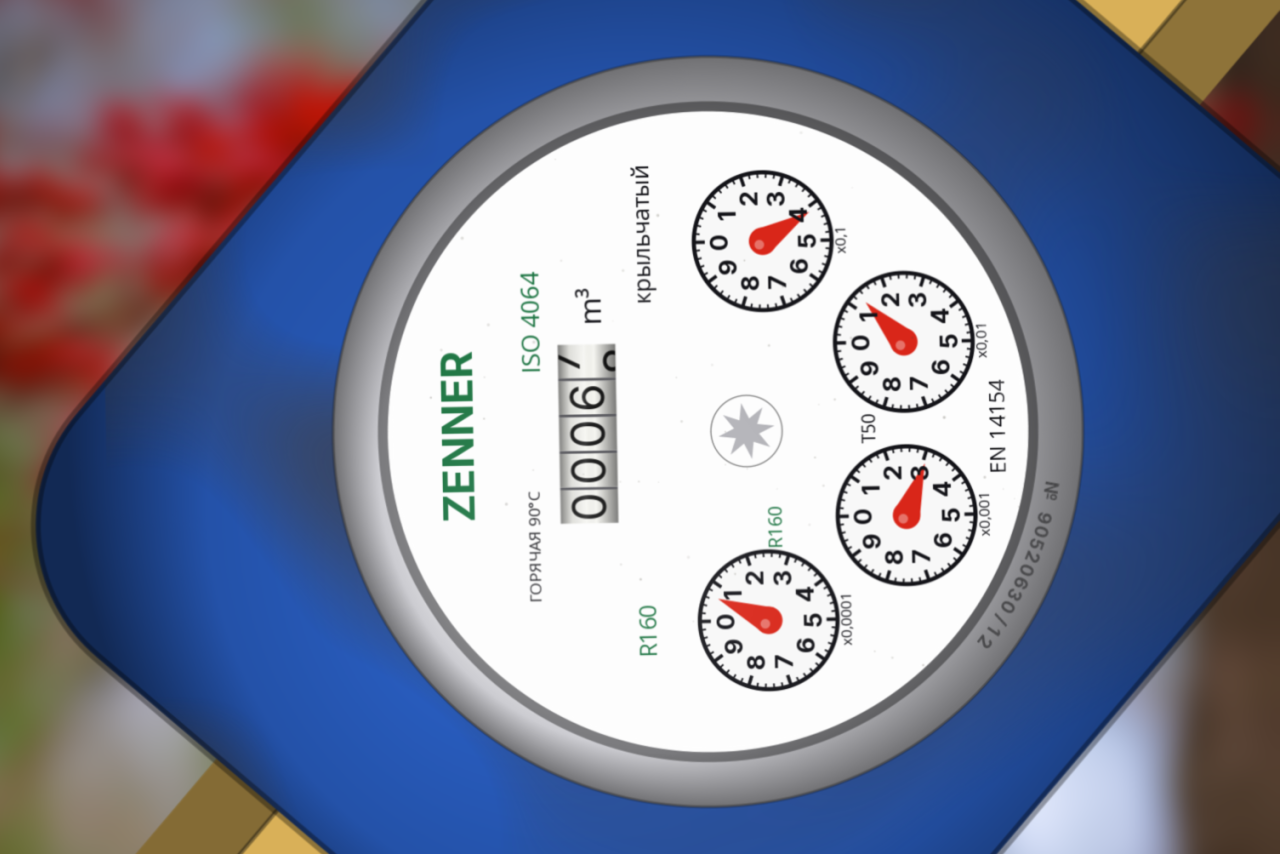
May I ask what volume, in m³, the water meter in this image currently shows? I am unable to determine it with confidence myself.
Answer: 67.4130 m³
